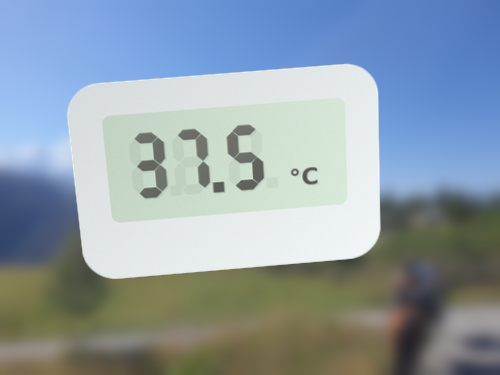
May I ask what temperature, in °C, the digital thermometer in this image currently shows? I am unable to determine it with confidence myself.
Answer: 37.5 °C
